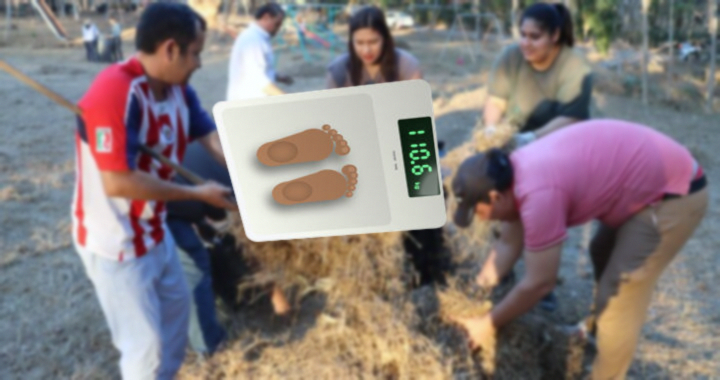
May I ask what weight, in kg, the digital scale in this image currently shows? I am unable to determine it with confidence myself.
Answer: 110.6 kg
